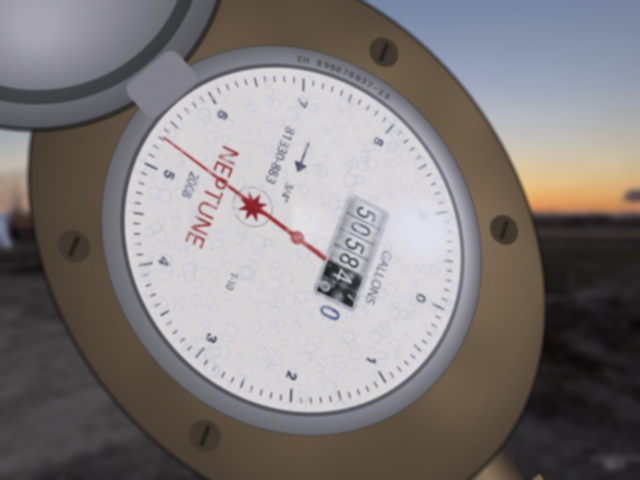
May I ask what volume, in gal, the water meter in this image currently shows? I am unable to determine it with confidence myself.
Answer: 5058475.3 gal
